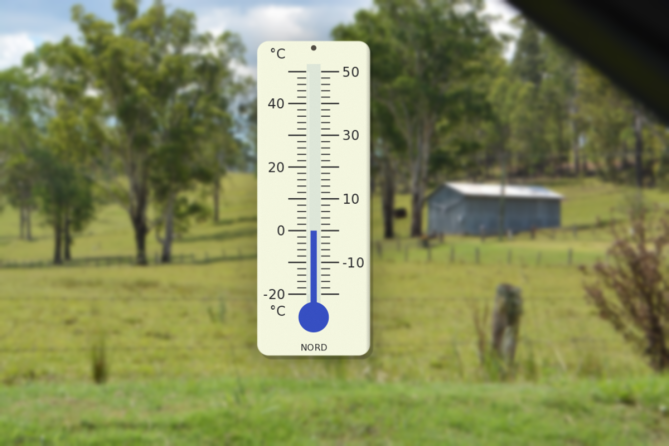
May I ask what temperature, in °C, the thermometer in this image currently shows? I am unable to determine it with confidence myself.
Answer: 0 °C
